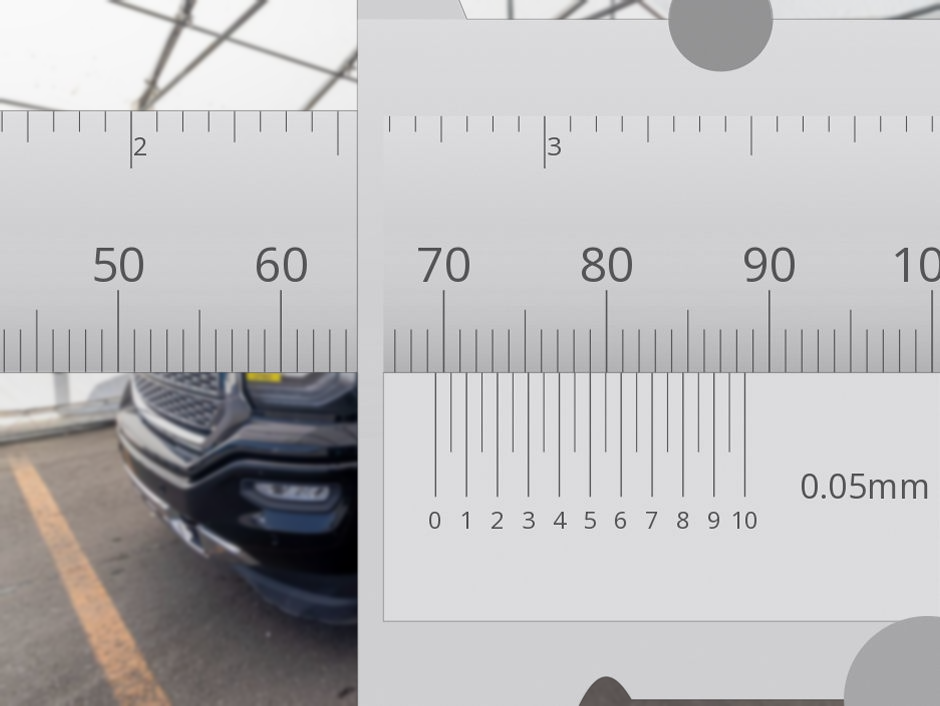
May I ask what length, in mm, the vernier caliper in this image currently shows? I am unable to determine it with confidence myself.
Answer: 69.5 mm
